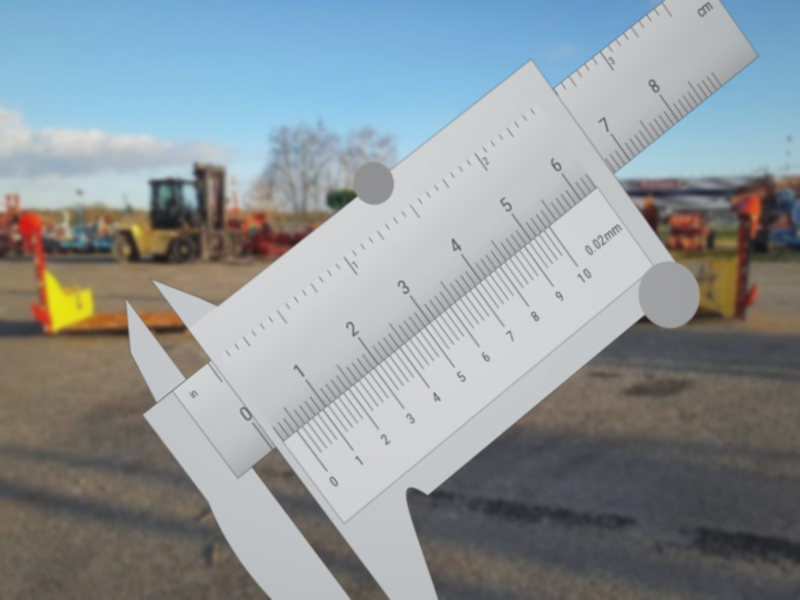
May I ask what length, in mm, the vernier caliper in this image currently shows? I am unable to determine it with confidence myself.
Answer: 4.5 mm
